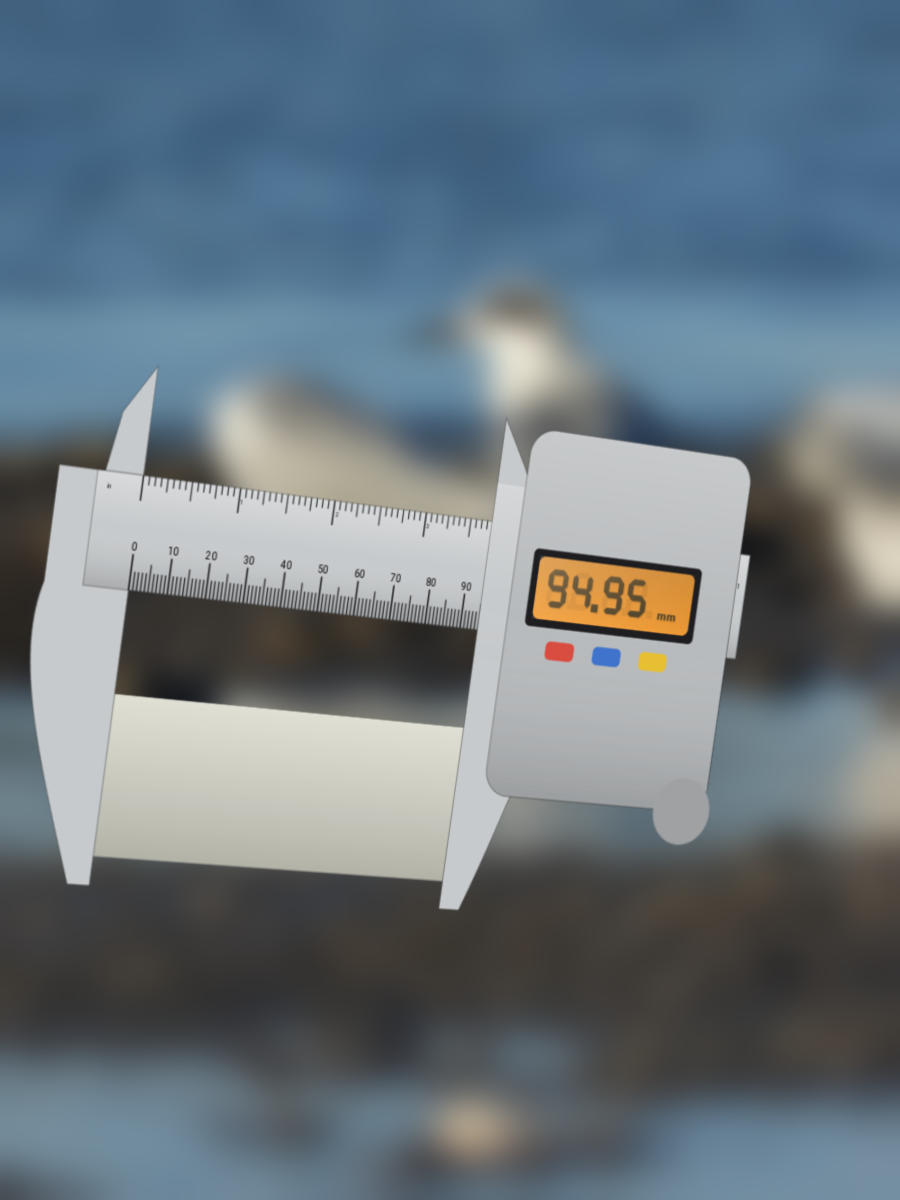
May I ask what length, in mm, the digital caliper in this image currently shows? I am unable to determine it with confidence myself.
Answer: 94.95 mm
